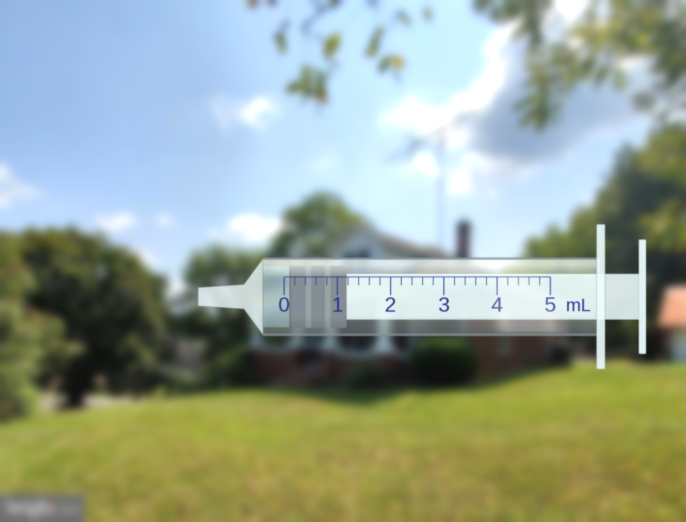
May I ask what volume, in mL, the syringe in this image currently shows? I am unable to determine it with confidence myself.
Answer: 0.1 mL
